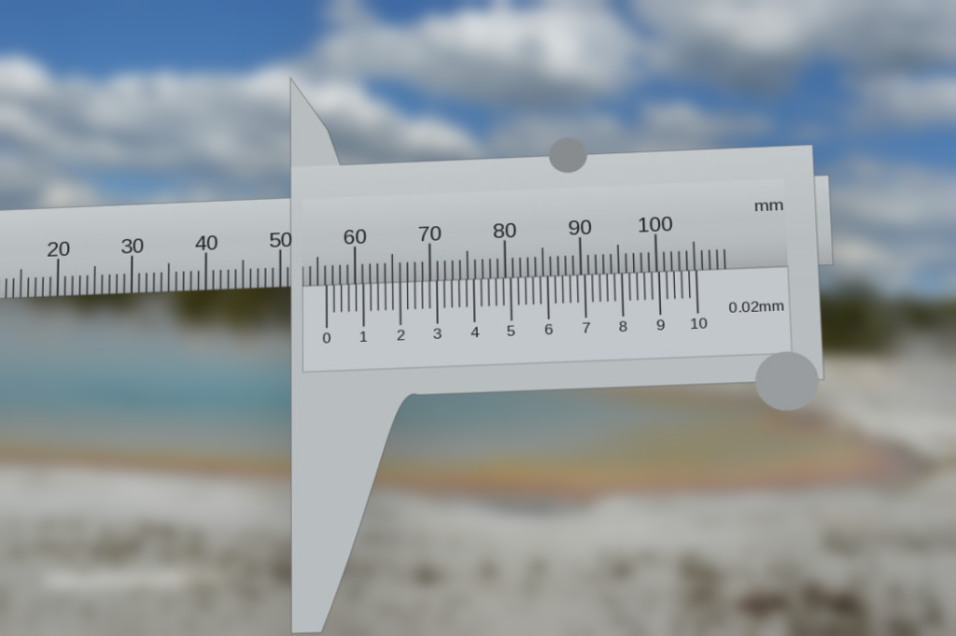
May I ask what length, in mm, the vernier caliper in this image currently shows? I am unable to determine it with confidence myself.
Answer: 56.2 mm
